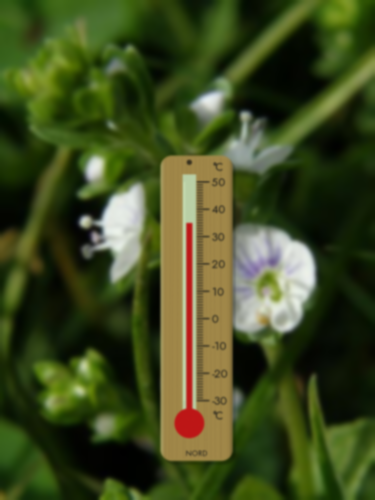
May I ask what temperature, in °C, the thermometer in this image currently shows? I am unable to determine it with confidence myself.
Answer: 35 °C
